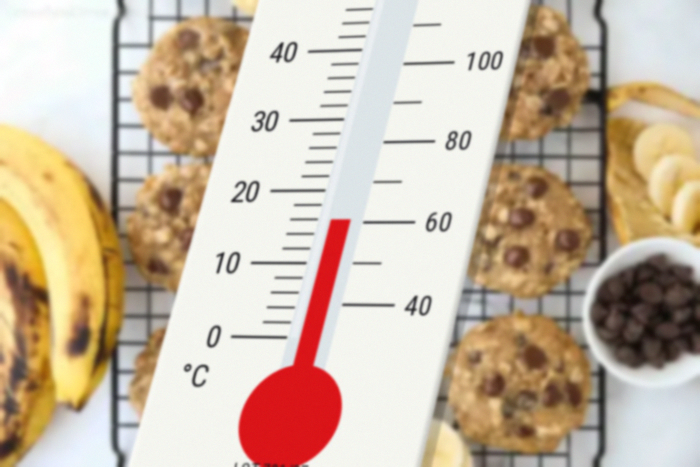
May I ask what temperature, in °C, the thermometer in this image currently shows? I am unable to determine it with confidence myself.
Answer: 16 °C
